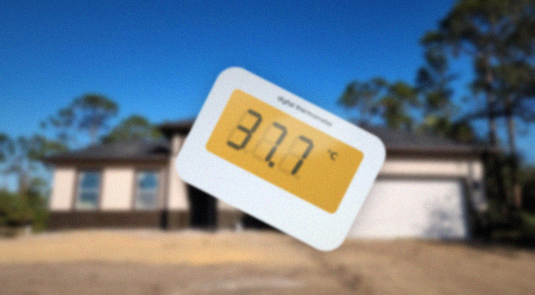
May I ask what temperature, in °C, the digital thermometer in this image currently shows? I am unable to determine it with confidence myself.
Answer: 37.7 °C
